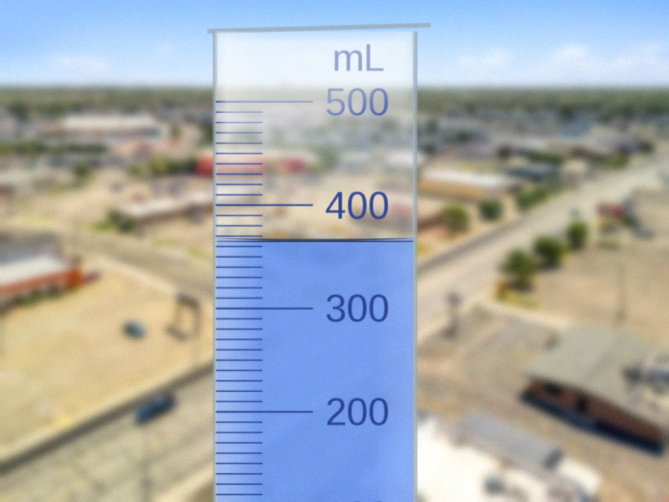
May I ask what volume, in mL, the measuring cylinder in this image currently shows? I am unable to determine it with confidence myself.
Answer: 365 mL
